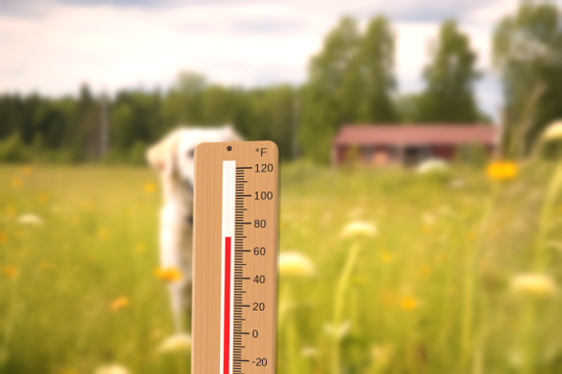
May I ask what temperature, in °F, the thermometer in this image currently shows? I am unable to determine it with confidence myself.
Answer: 70 °F
